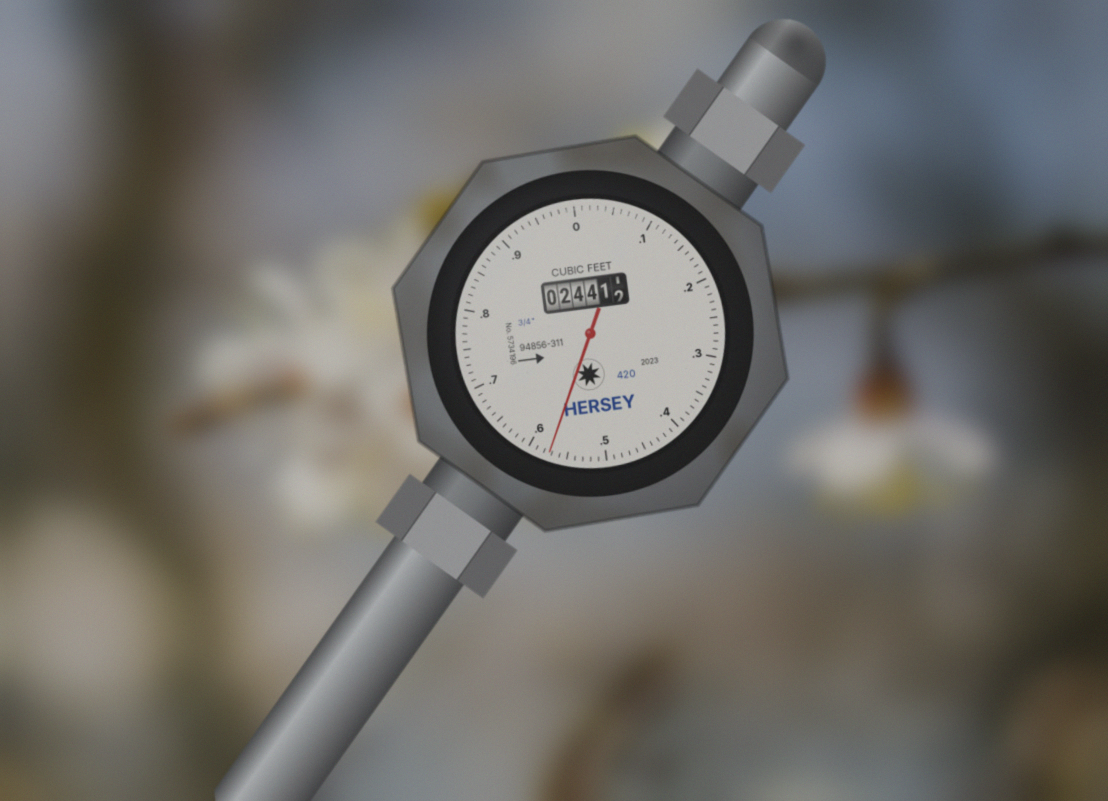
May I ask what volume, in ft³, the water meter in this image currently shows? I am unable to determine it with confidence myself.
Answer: 24411.57 ft³
